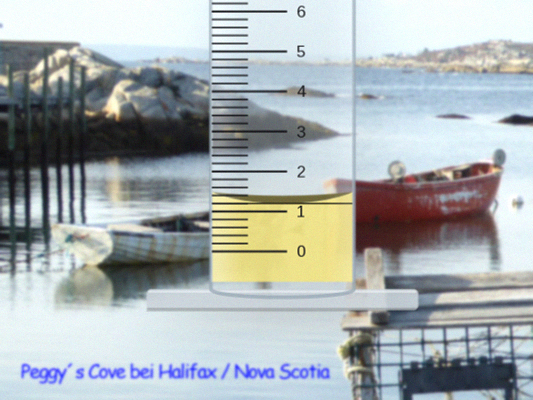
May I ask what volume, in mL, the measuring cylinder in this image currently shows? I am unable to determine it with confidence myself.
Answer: 1.2 mL
